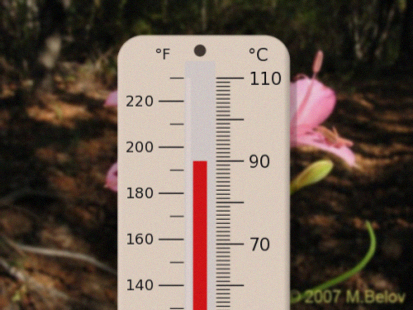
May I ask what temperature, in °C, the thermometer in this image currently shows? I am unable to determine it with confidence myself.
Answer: 90 °C
